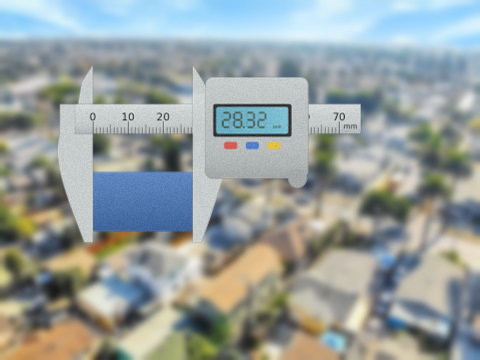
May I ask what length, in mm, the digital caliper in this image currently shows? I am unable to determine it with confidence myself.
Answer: 28.32 mm
